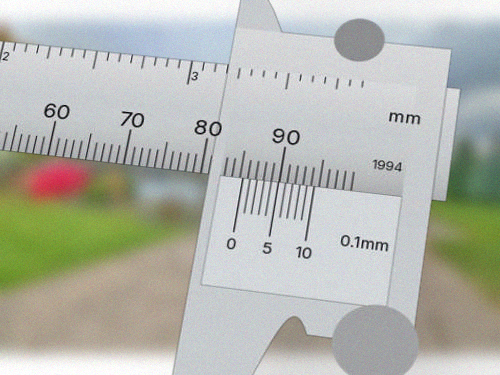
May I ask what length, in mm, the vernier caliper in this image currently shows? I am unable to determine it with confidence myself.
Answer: 85.4 mm
